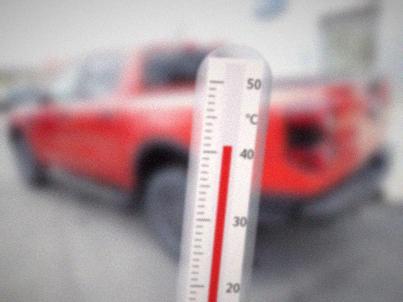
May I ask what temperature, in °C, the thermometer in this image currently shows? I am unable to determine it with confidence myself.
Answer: 41 °C
